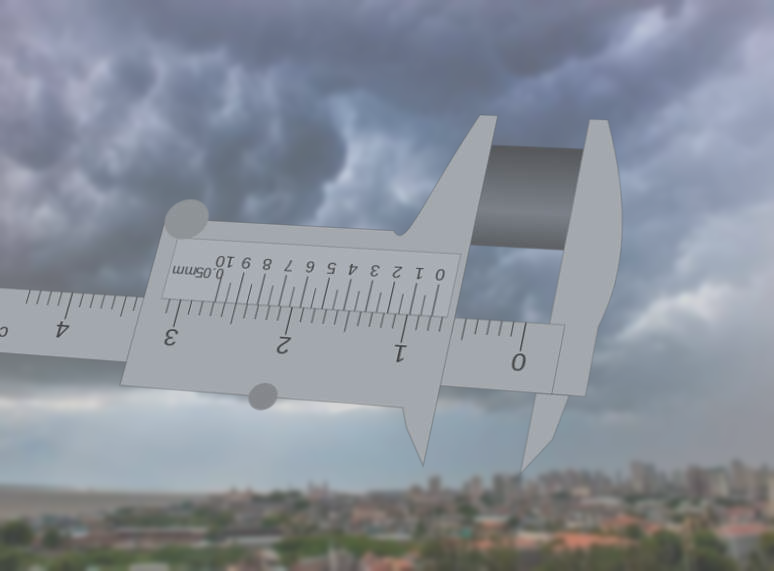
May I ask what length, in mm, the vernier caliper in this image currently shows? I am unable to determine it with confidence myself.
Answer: 7.9 mm
